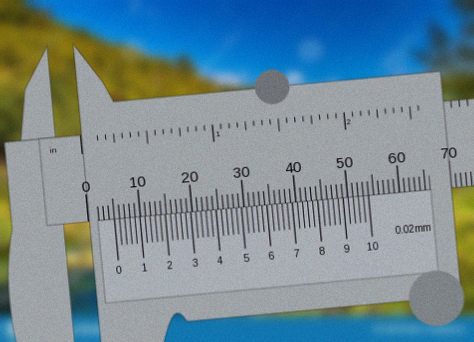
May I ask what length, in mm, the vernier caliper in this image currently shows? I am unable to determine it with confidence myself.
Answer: 5.0 mm
